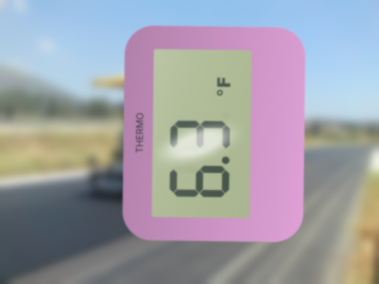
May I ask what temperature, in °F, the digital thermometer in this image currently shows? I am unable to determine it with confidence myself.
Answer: 6.3 °F
